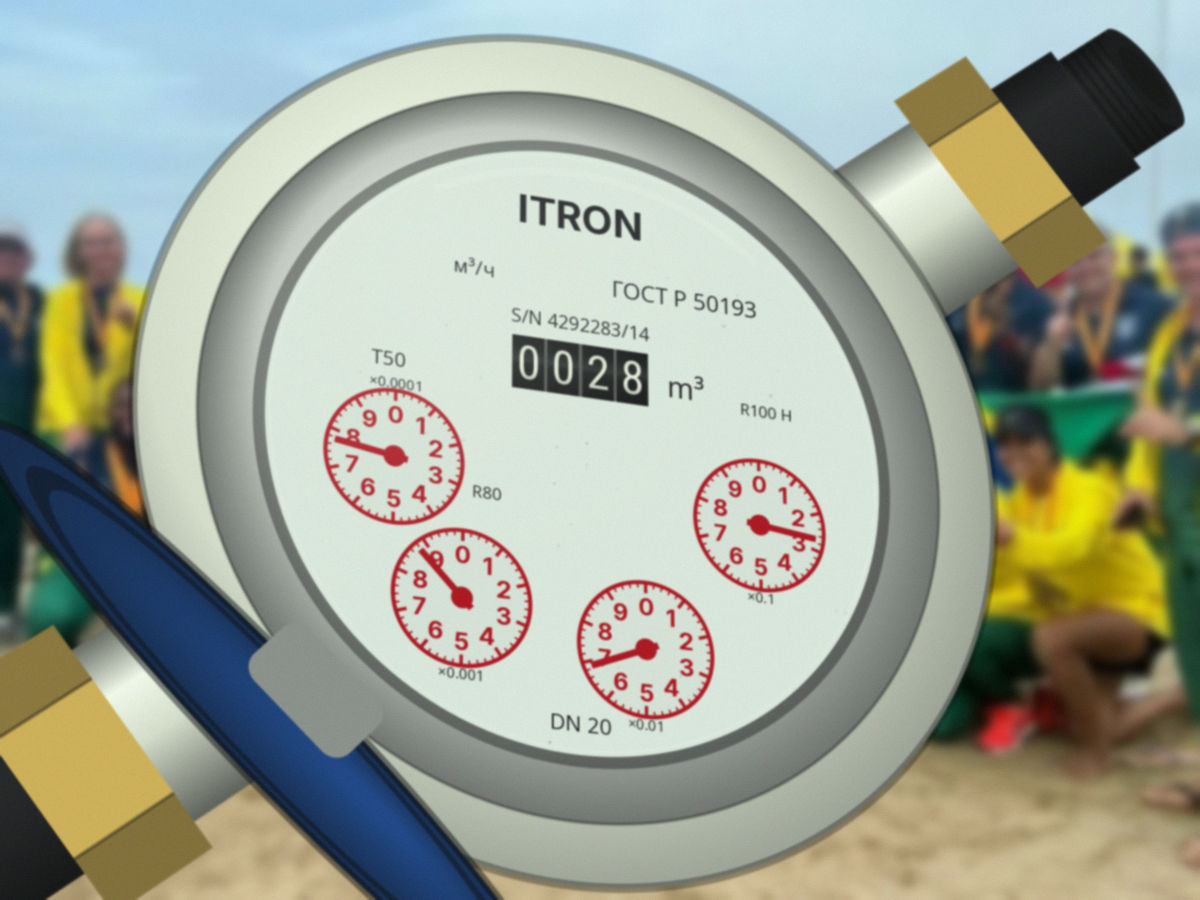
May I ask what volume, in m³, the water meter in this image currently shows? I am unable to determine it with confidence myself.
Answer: 28.2687 m³
